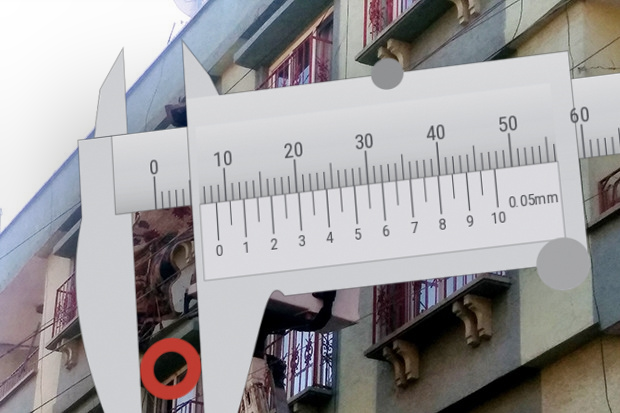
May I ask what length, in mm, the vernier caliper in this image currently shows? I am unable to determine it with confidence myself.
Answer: 8.6 mm
